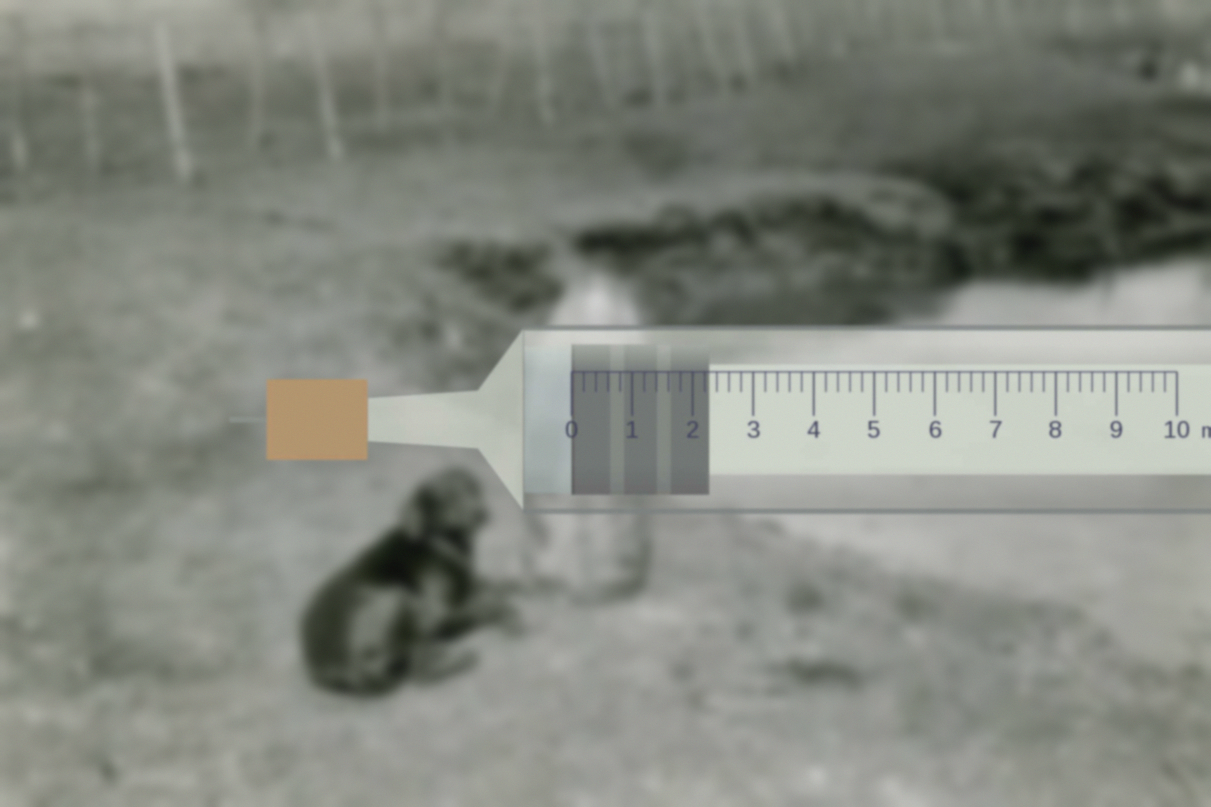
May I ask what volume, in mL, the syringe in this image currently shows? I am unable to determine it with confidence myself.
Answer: 0 mL
